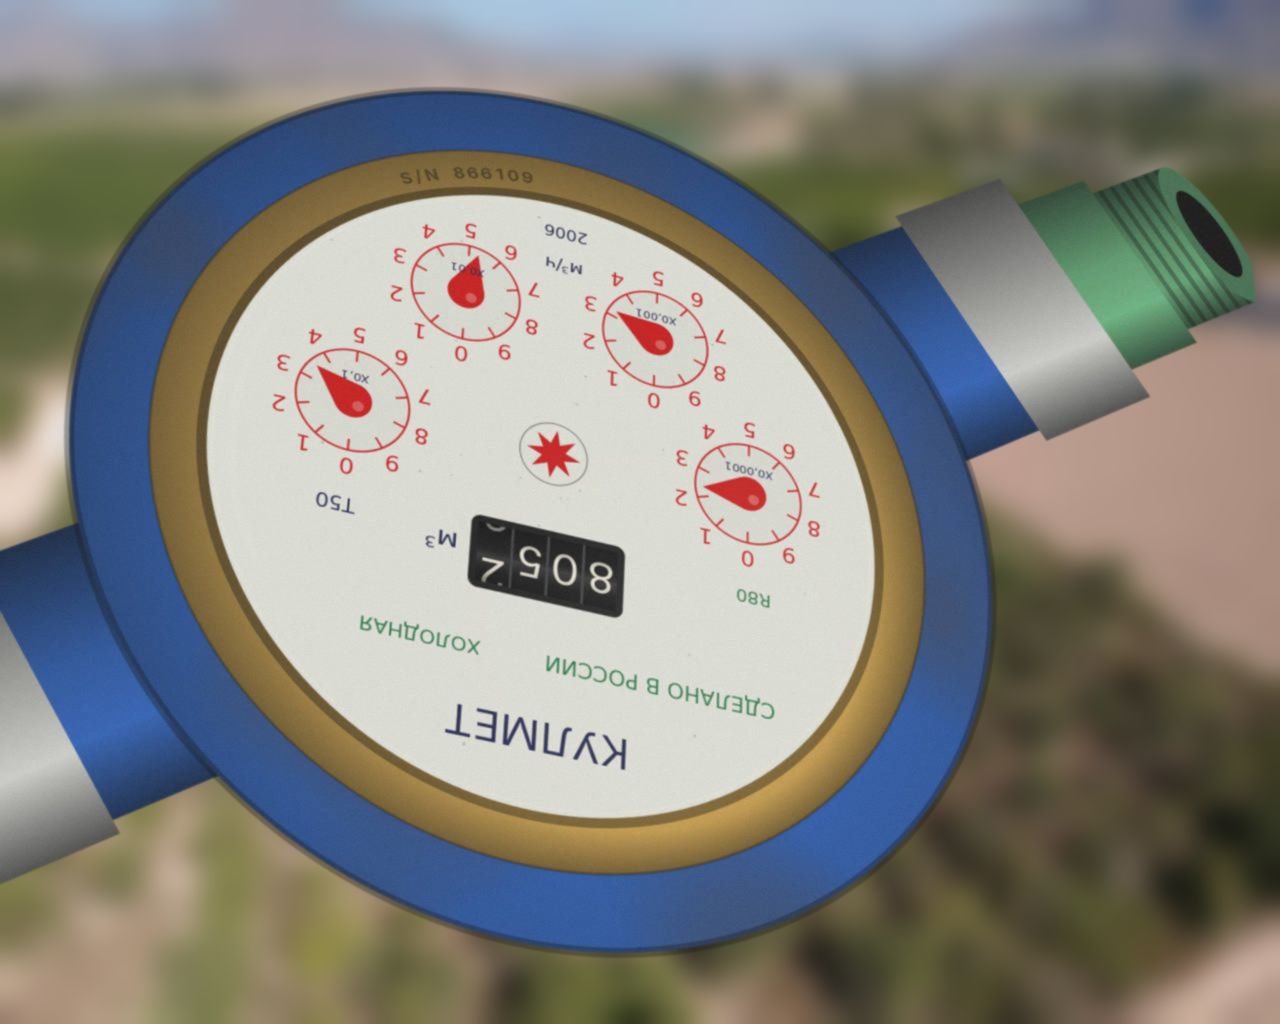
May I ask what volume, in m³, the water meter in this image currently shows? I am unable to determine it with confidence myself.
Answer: 8052.3532 m³
